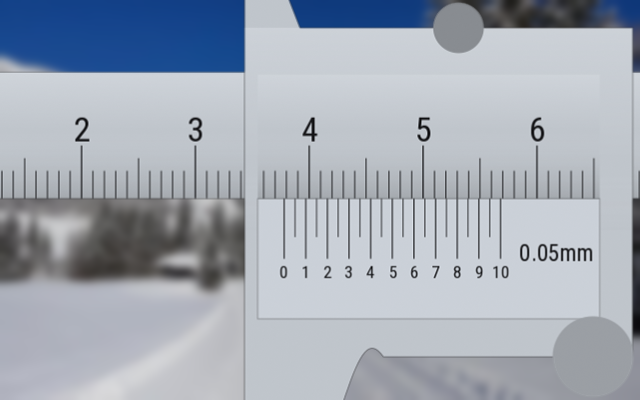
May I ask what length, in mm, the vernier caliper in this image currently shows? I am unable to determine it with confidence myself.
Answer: 37.8 mm
